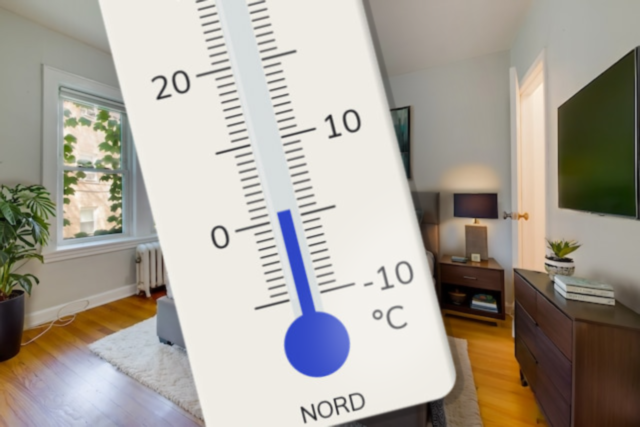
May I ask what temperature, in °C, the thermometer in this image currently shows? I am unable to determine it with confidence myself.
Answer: 1 °C
